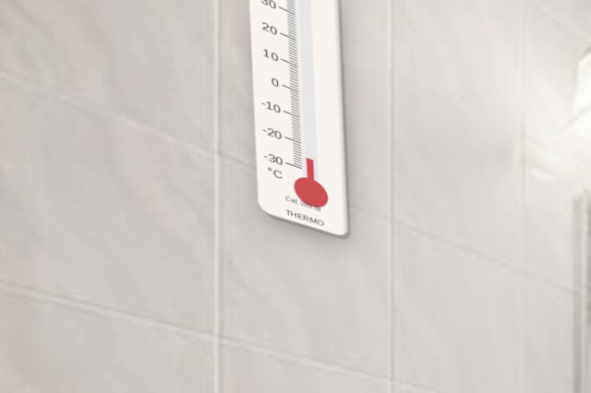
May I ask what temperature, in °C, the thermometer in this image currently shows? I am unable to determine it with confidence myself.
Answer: -25 °C
